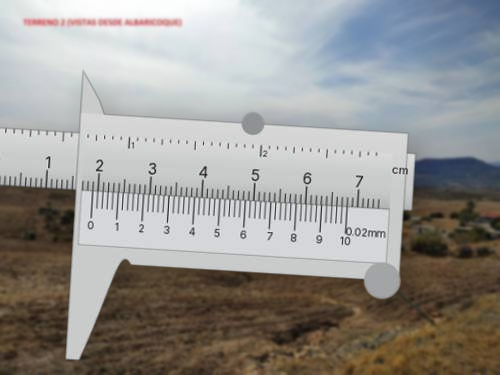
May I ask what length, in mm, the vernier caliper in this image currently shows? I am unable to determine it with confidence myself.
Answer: 19.0 mm
